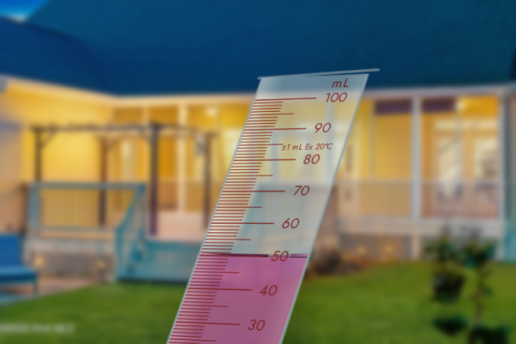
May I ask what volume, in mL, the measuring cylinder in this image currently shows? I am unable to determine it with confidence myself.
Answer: 50 mL
